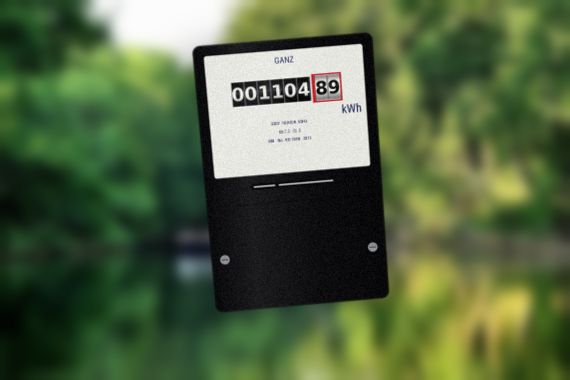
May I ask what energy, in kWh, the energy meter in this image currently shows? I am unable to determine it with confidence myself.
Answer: 1104.89 kWh
